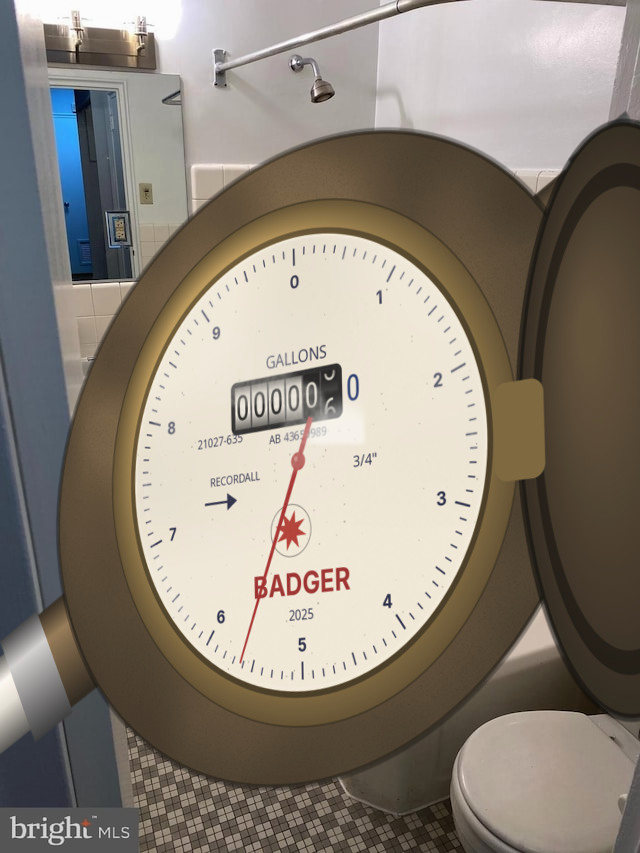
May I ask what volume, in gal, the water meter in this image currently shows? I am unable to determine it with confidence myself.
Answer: 55.6 gal
